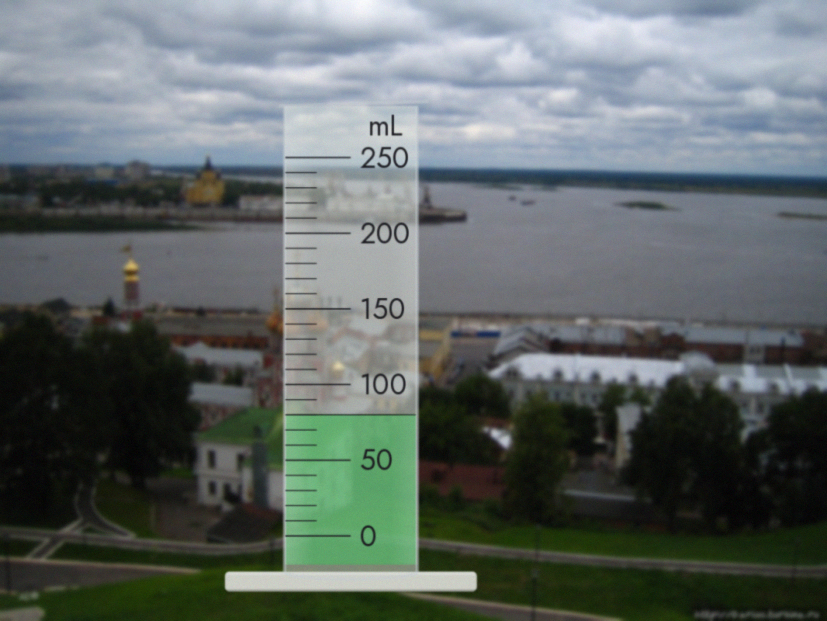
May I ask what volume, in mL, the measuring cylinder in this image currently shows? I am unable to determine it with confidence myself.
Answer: 80 mL
